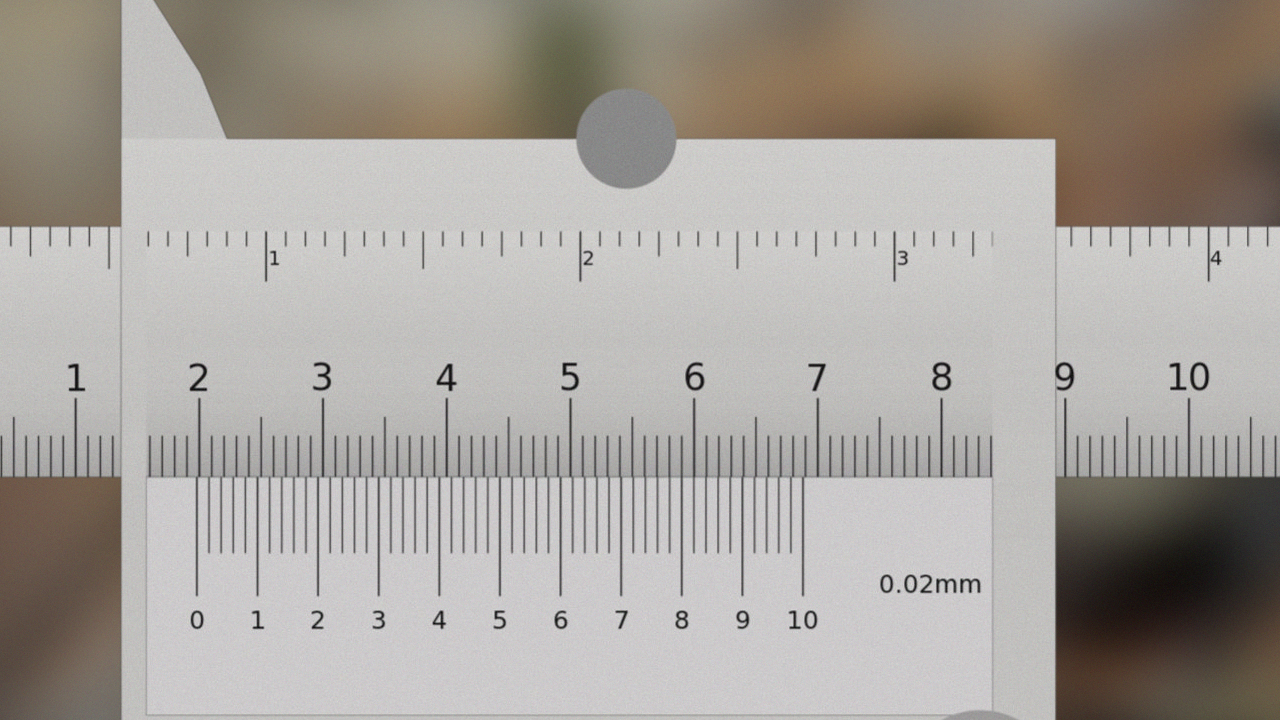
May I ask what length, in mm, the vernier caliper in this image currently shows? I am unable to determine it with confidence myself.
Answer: 19.8 mm
